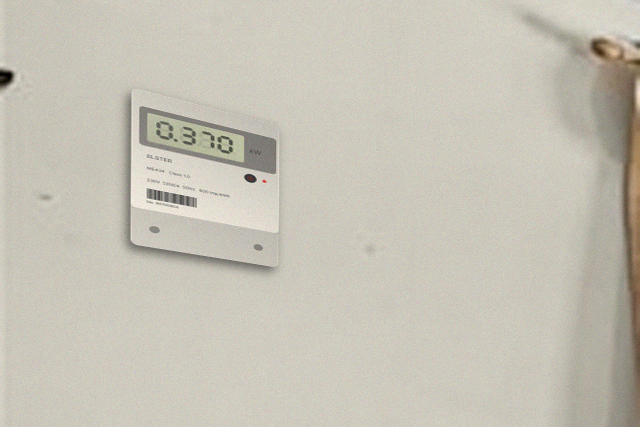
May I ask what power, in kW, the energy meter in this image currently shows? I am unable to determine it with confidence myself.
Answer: 0.370 kW
